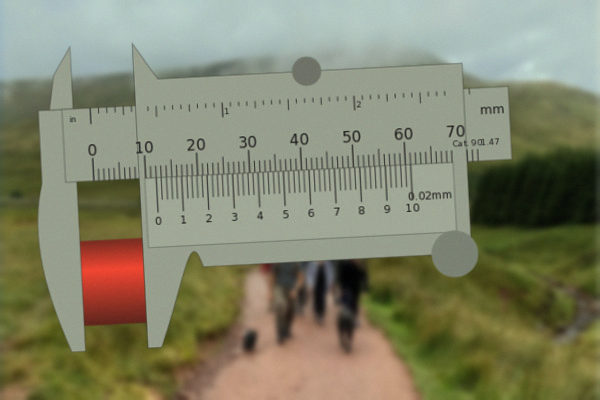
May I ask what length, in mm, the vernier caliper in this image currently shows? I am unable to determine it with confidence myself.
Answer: 12.0 mm
